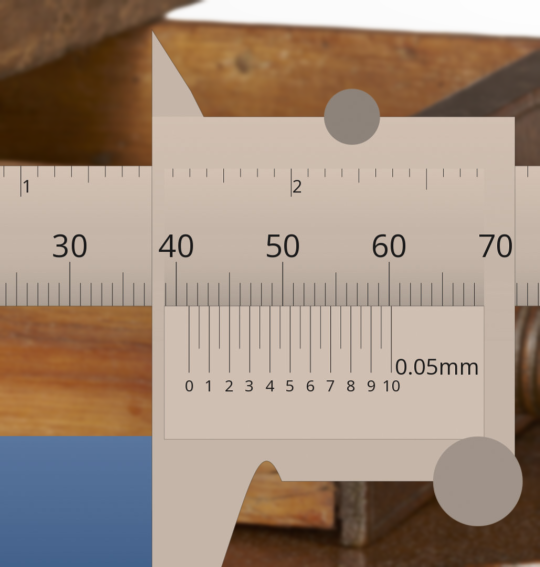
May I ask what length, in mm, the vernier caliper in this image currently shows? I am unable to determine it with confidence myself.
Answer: 41.2 mm
